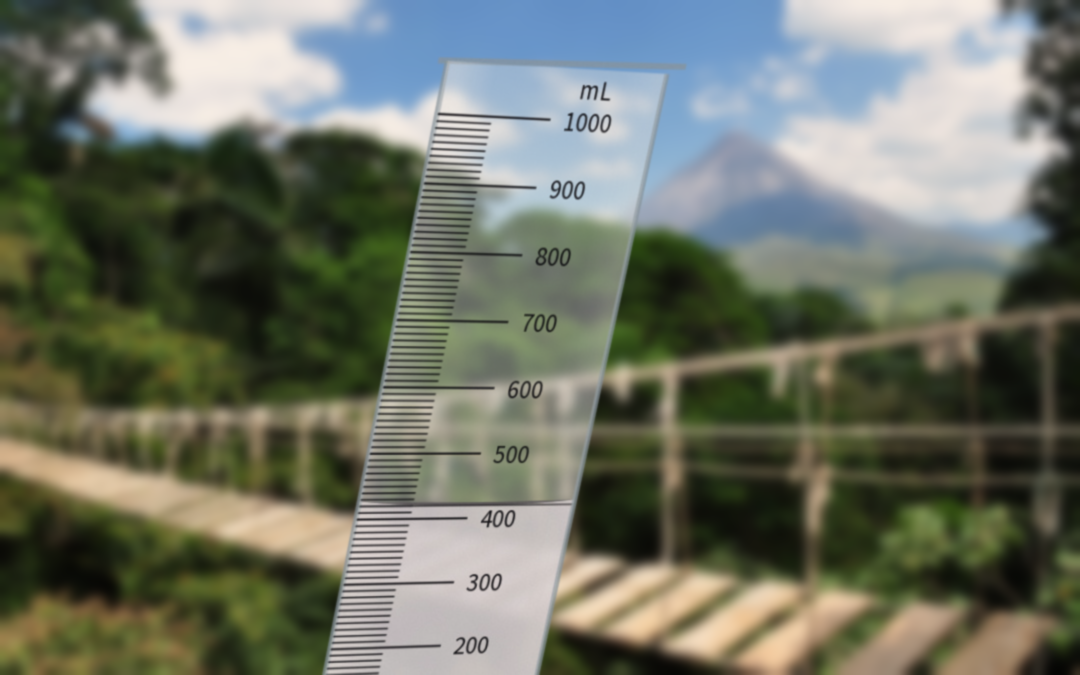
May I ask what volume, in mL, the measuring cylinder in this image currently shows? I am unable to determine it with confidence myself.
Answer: 420 mL
